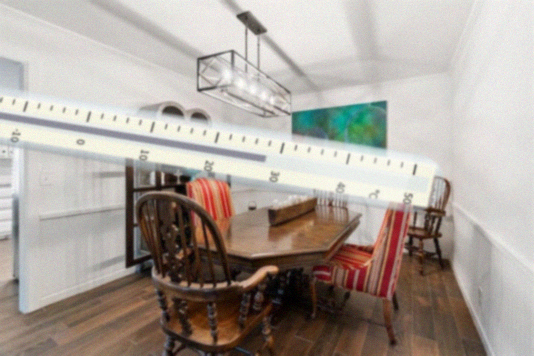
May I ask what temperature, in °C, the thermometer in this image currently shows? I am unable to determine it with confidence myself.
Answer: 28 °C
